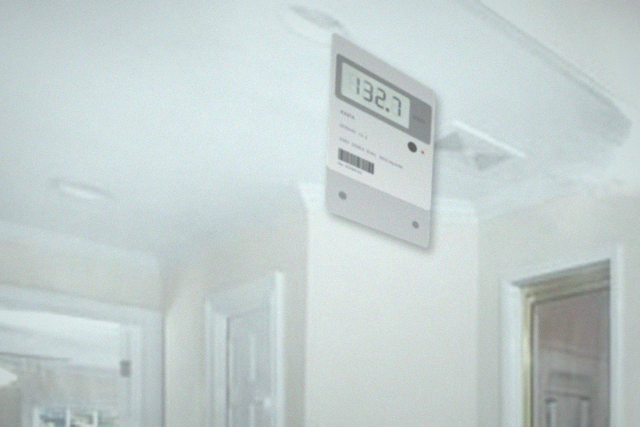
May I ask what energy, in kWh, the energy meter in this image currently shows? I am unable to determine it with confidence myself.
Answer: 132.7 kWh
